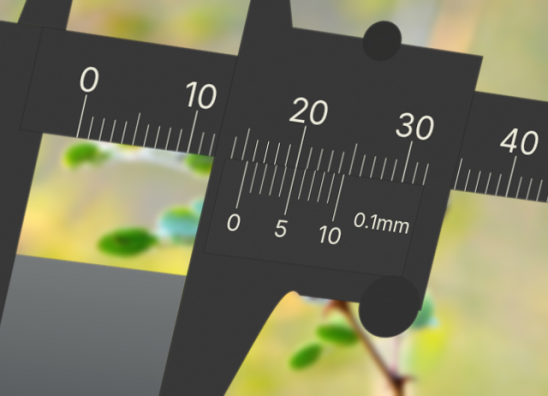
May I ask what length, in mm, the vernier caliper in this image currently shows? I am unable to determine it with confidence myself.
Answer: 15.5 mm
